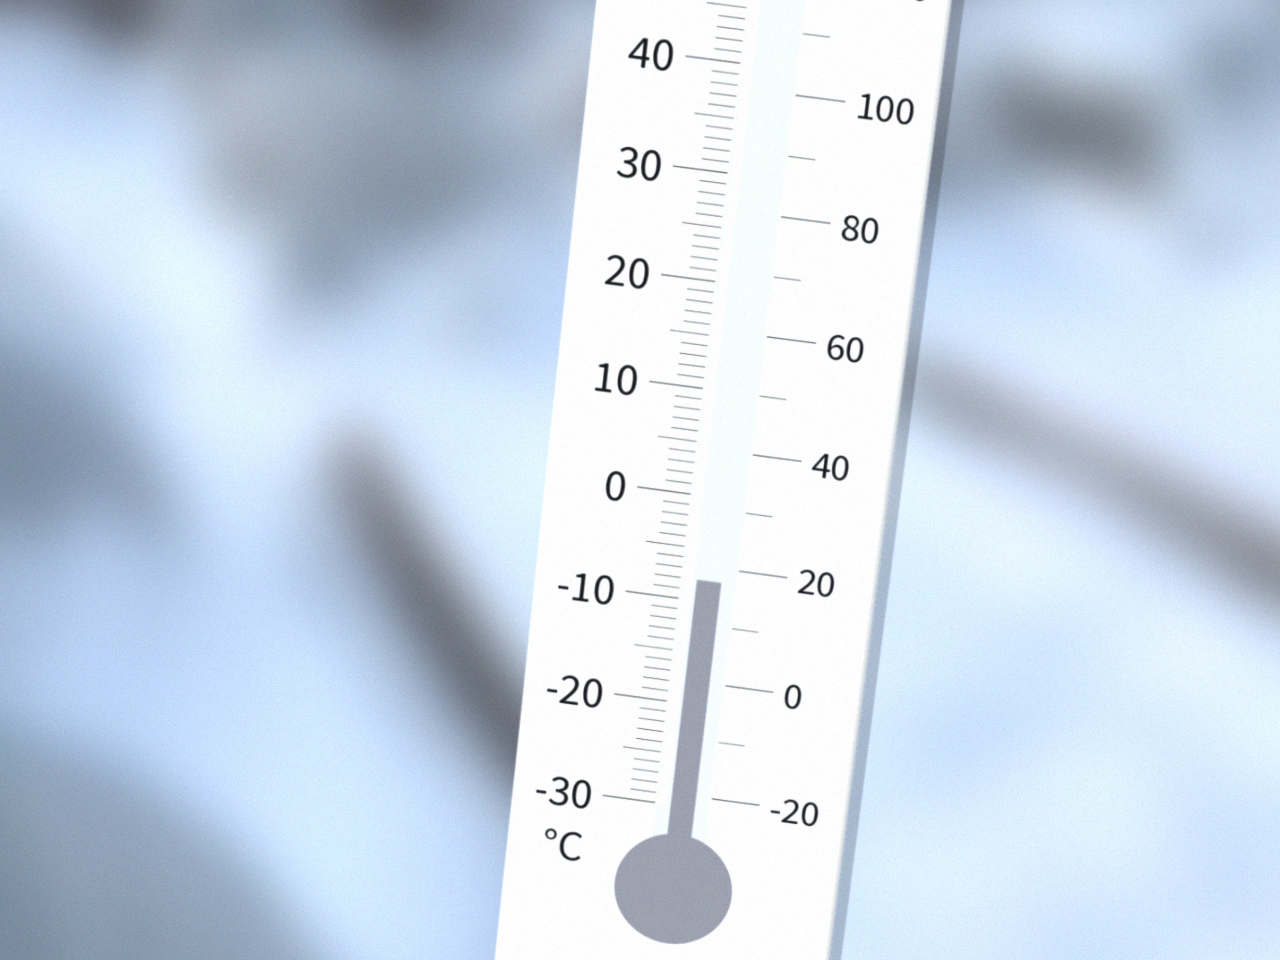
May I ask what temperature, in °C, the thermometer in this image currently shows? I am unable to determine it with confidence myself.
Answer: -8 °C
